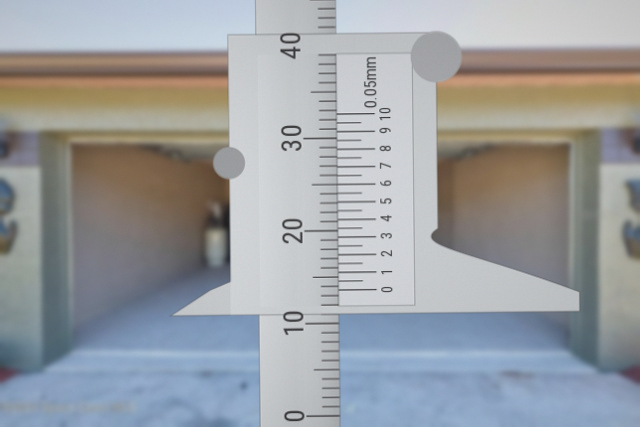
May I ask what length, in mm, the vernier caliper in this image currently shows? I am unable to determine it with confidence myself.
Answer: 13.6 mm
